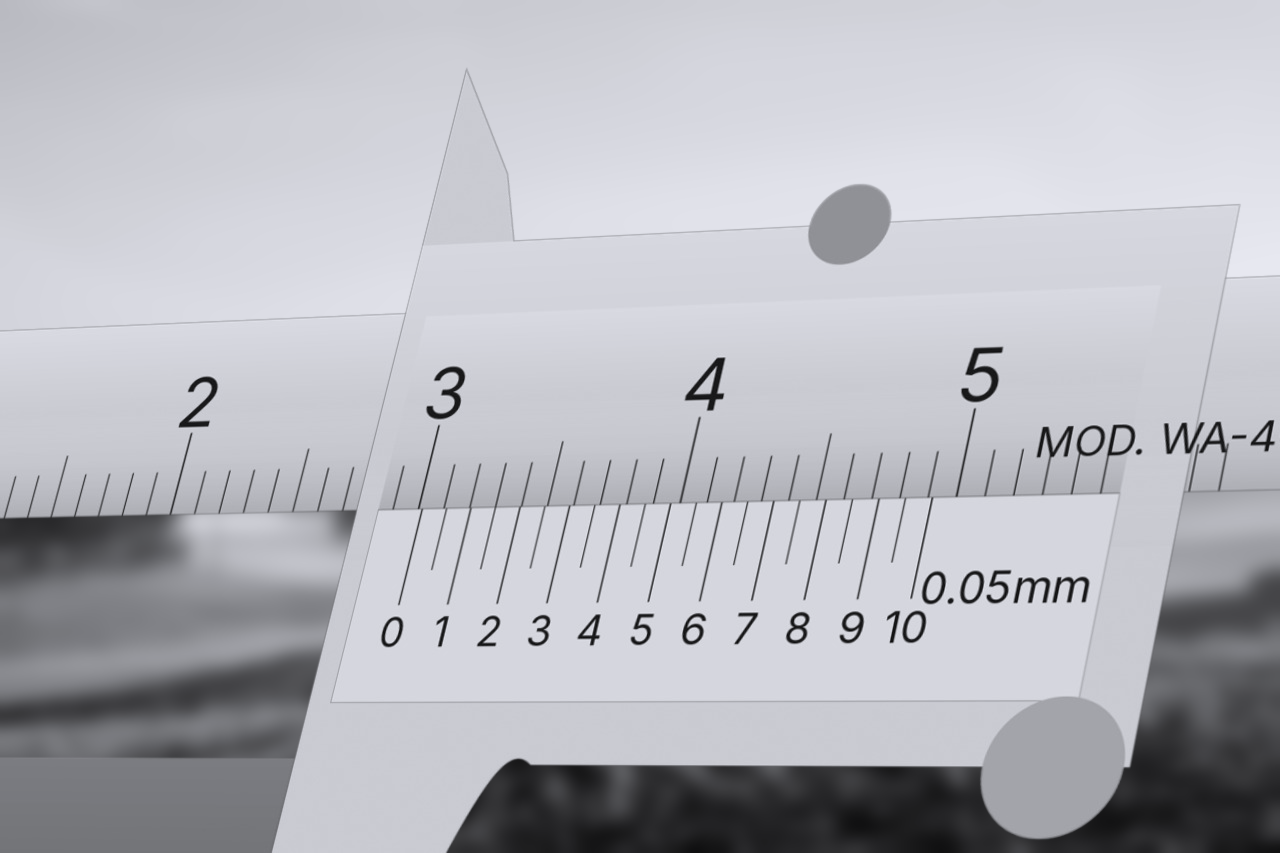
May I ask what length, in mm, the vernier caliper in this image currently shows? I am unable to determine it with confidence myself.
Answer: 30.15 mm
